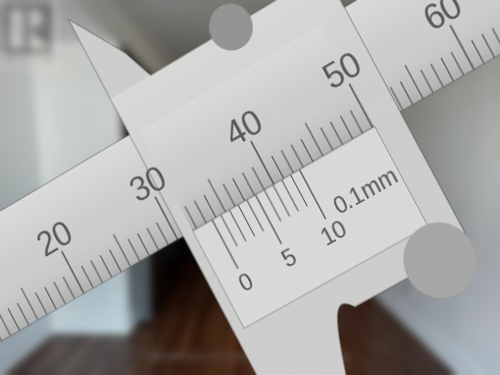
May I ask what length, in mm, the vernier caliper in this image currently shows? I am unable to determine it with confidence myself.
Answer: 33.6 mm
